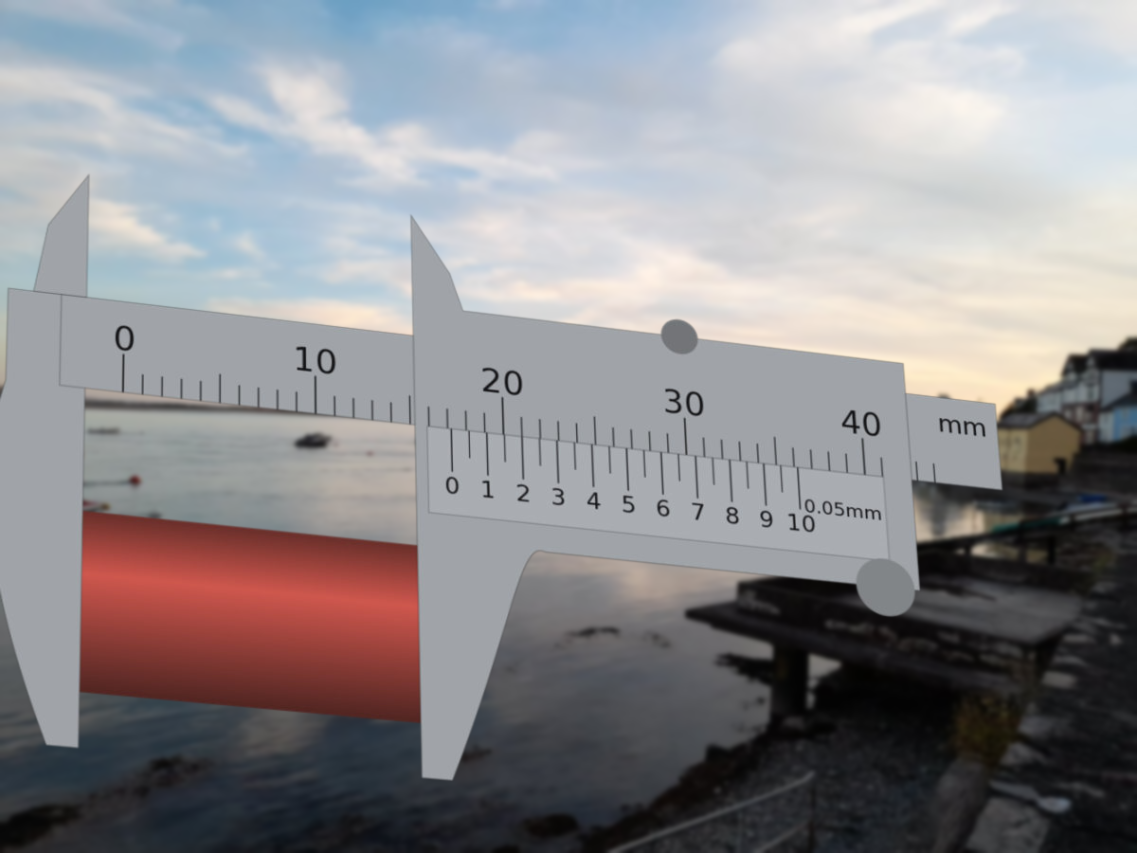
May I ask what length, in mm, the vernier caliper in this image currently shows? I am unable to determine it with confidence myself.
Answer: 17.2 mm
